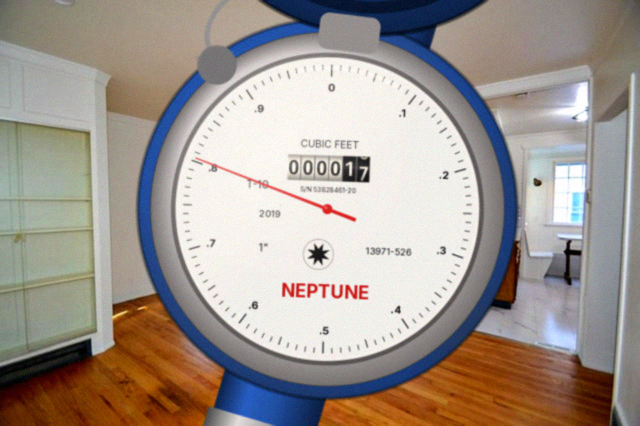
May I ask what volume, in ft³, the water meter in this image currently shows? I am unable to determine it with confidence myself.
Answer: 16.80 ft³
